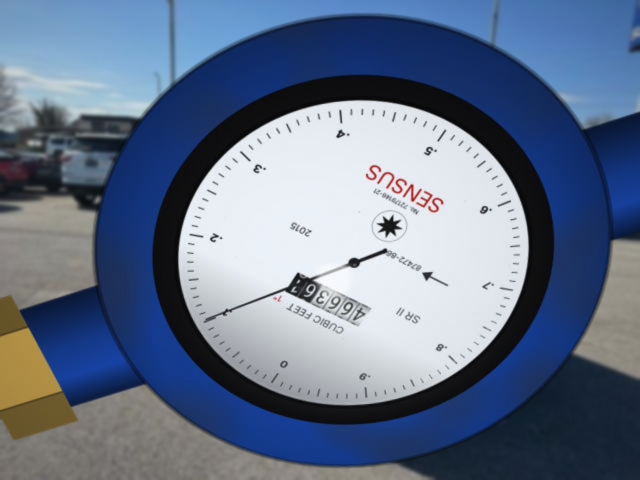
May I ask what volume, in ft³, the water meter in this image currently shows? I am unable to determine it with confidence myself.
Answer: 466361.10 ft³
